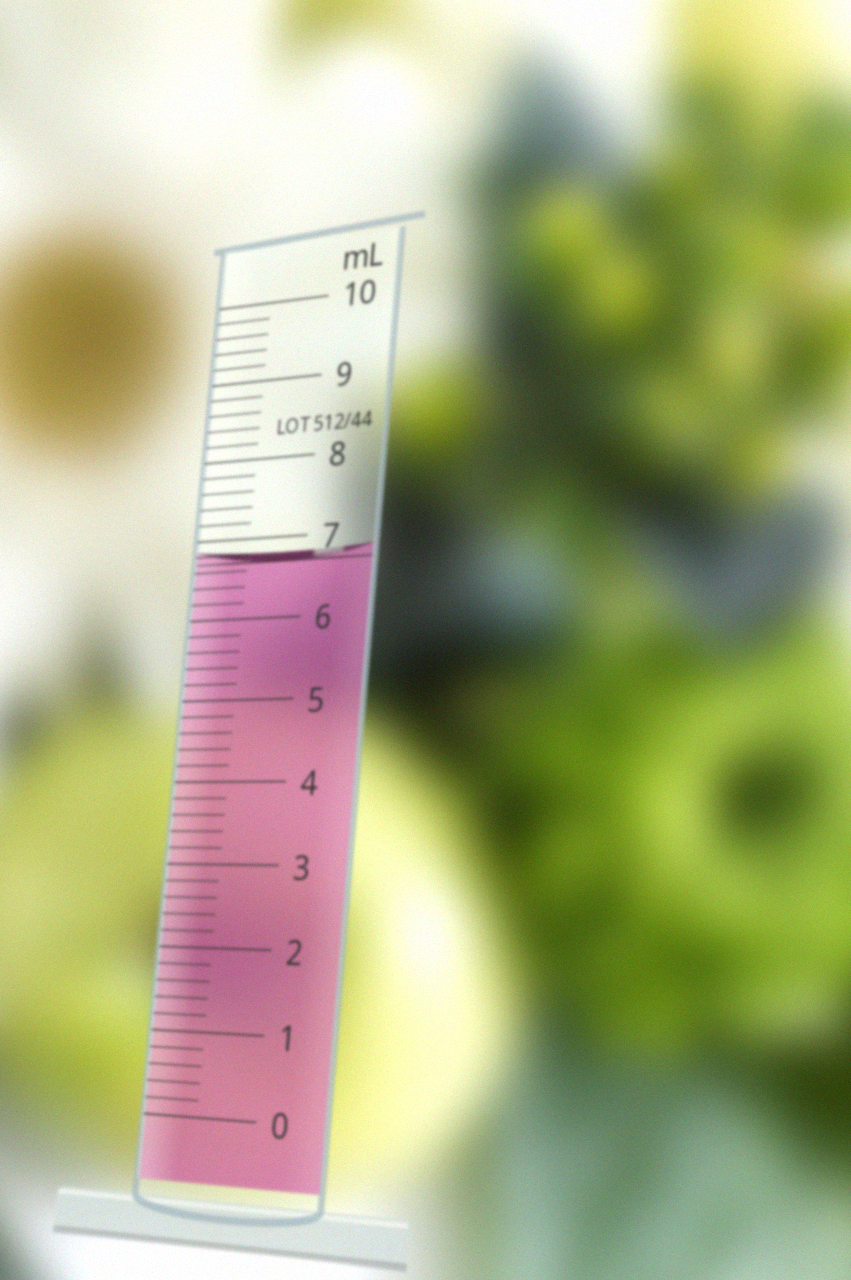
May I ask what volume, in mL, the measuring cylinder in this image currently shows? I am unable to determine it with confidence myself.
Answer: 6.7 mL
